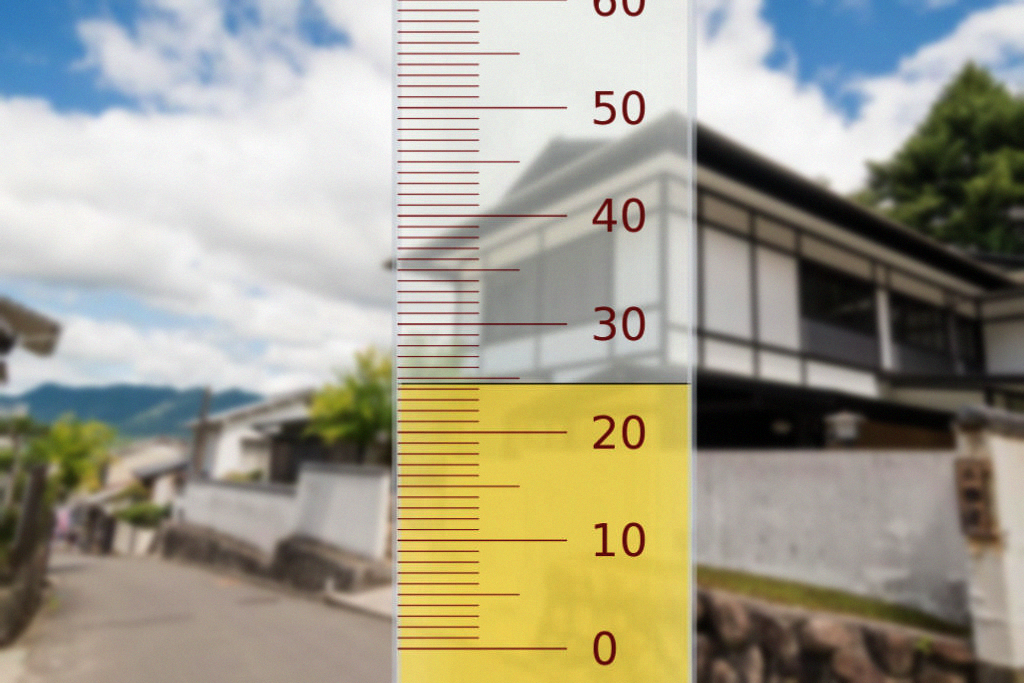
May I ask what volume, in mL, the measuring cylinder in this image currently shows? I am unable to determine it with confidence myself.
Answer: 24.5 mL
